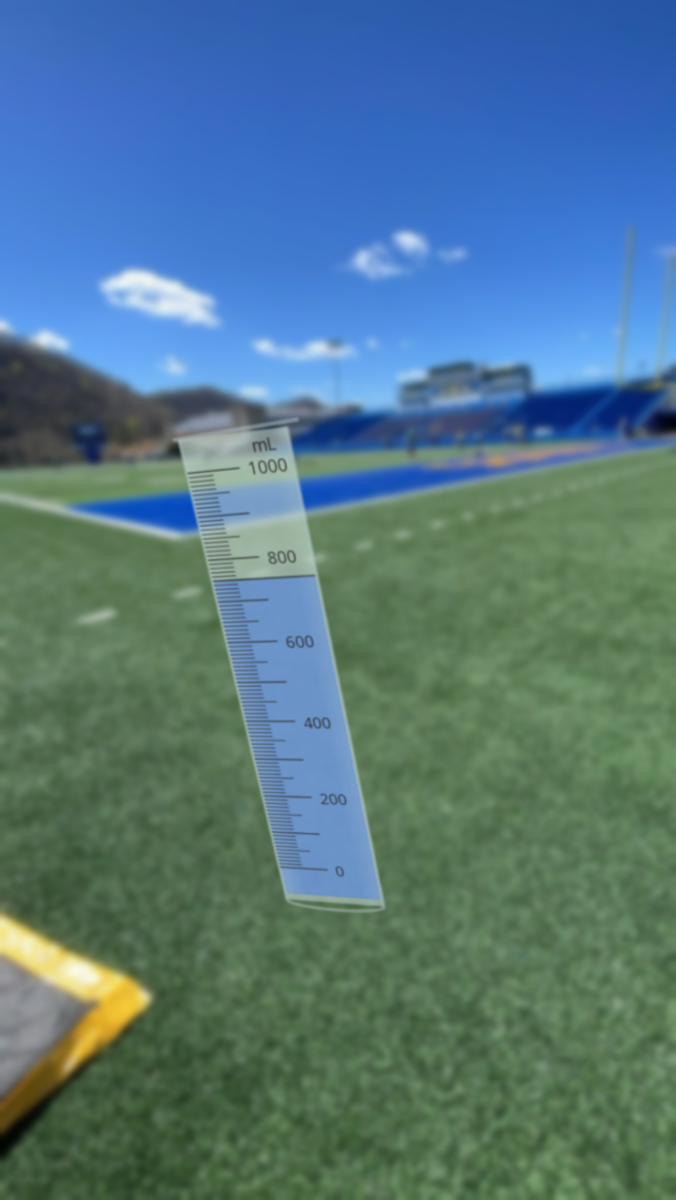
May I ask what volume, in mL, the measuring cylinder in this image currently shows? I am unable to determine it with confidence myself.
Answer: 750 mL
